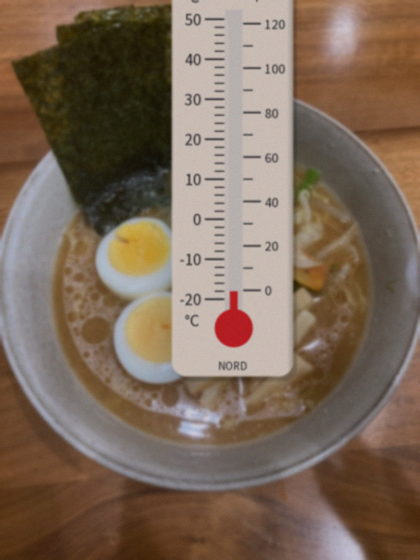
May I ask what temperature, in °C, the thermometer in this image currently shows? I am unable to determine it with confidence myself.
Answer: -18 °C
